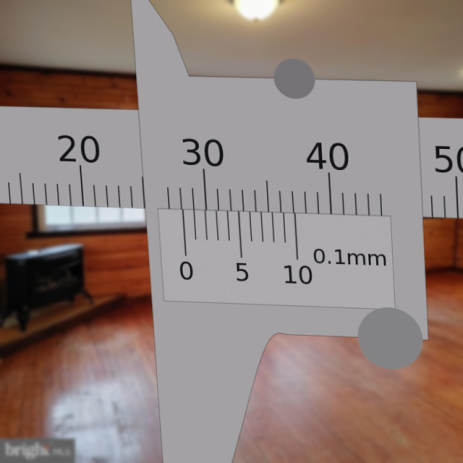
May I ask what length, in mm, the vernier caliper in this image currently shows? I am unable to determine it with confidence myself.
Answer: 28.1 mm
